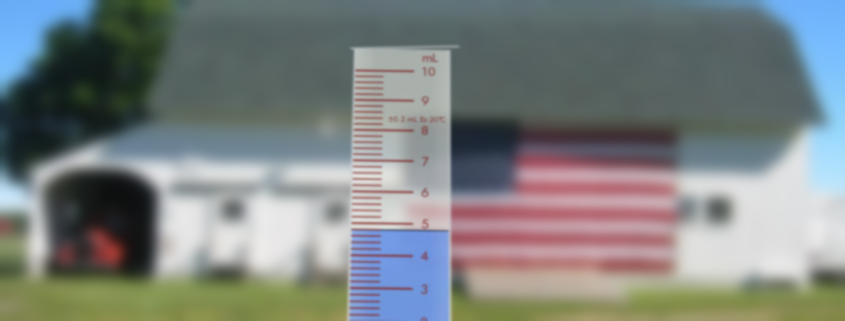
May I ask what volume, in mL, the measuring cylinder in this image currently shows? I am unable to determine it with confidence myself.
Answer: 4.8 mL
